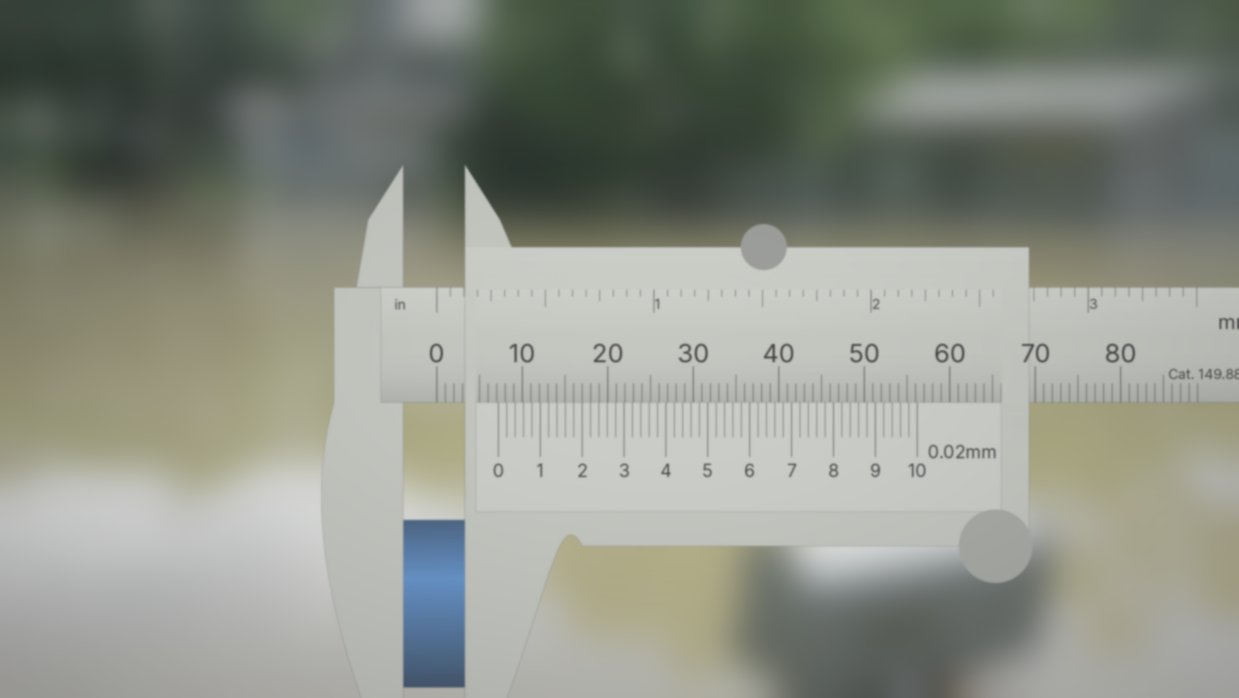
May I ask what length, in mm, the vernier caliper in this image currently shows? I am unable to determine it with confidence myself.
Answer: 7.2 mm
